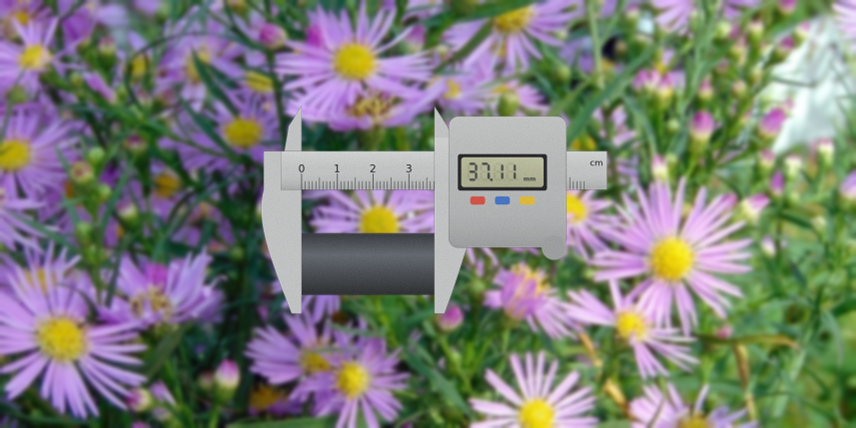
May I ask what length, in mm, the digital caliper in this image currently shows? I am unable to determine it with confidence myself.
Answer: 37.11 mm
